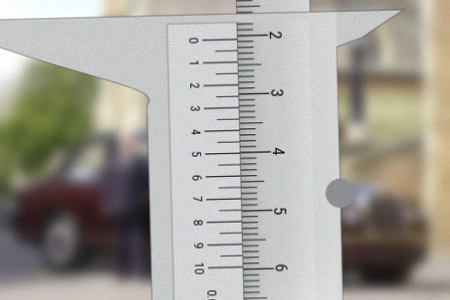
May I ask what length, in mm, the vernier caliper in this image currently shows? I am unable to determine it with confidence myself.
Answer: 20.6 mm
